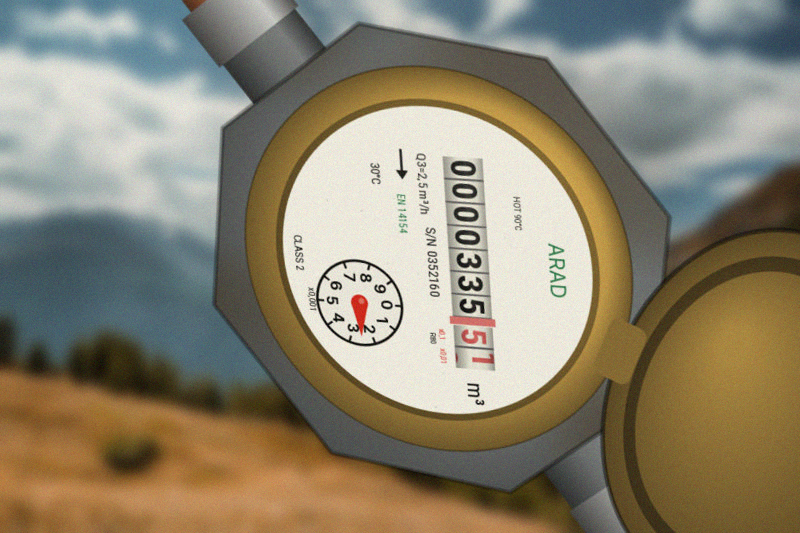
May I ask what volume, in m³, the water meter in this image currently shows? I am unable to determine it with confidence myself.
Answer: 335.512 m³
